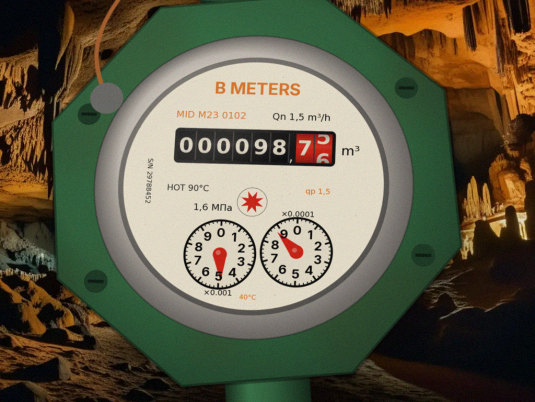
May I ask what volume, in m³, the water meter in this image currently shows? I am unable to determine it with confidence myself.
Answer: 98.7548 m³
